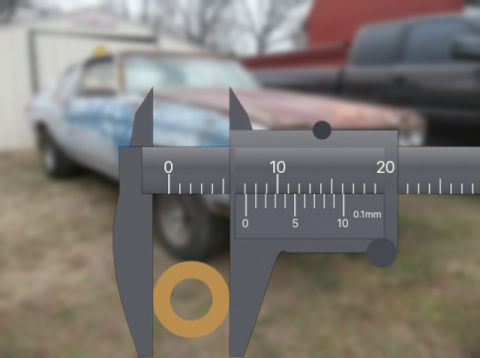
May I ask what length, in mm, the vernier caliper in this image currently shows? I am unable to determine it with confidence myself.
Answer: 7.1 mm
